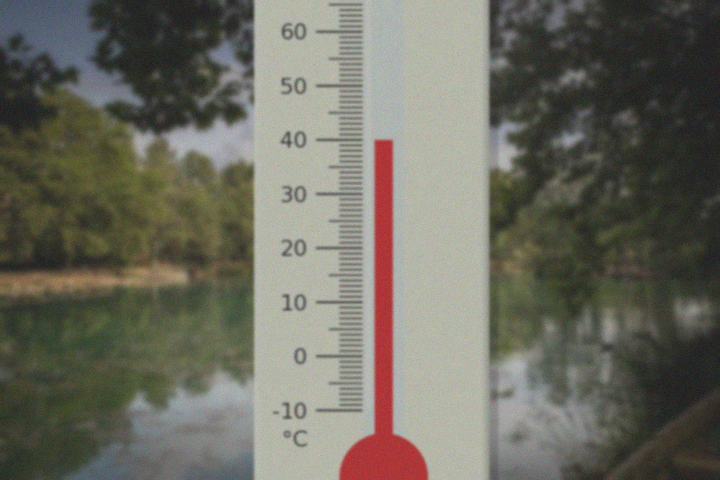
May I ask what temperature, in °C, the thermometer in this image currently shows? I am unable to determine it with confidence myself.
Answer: 40 °C
